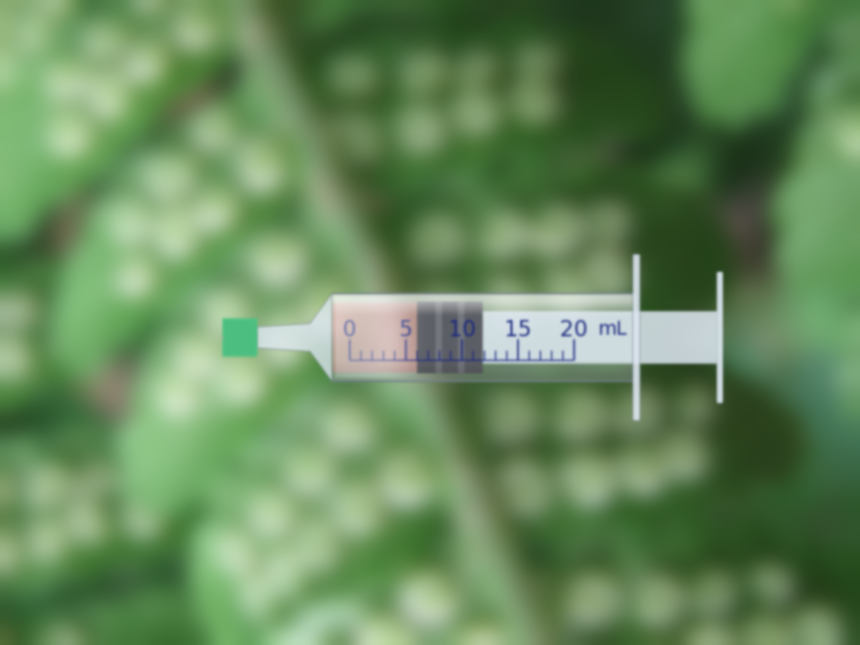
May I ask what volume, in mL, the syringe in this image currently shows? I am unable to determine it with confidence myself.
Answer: 6 mL
